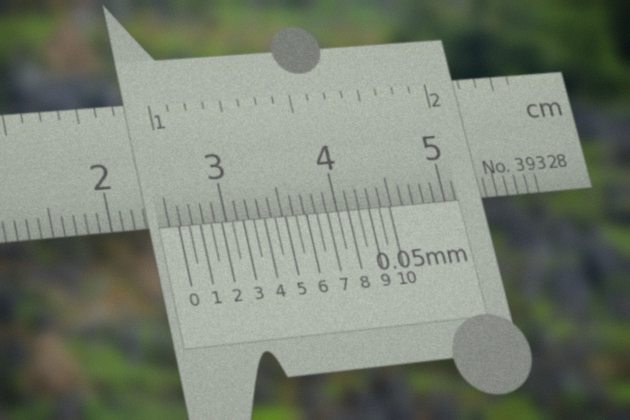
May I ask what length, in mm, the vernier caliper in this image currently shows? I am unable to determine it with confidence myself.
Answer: 25.8 mm
